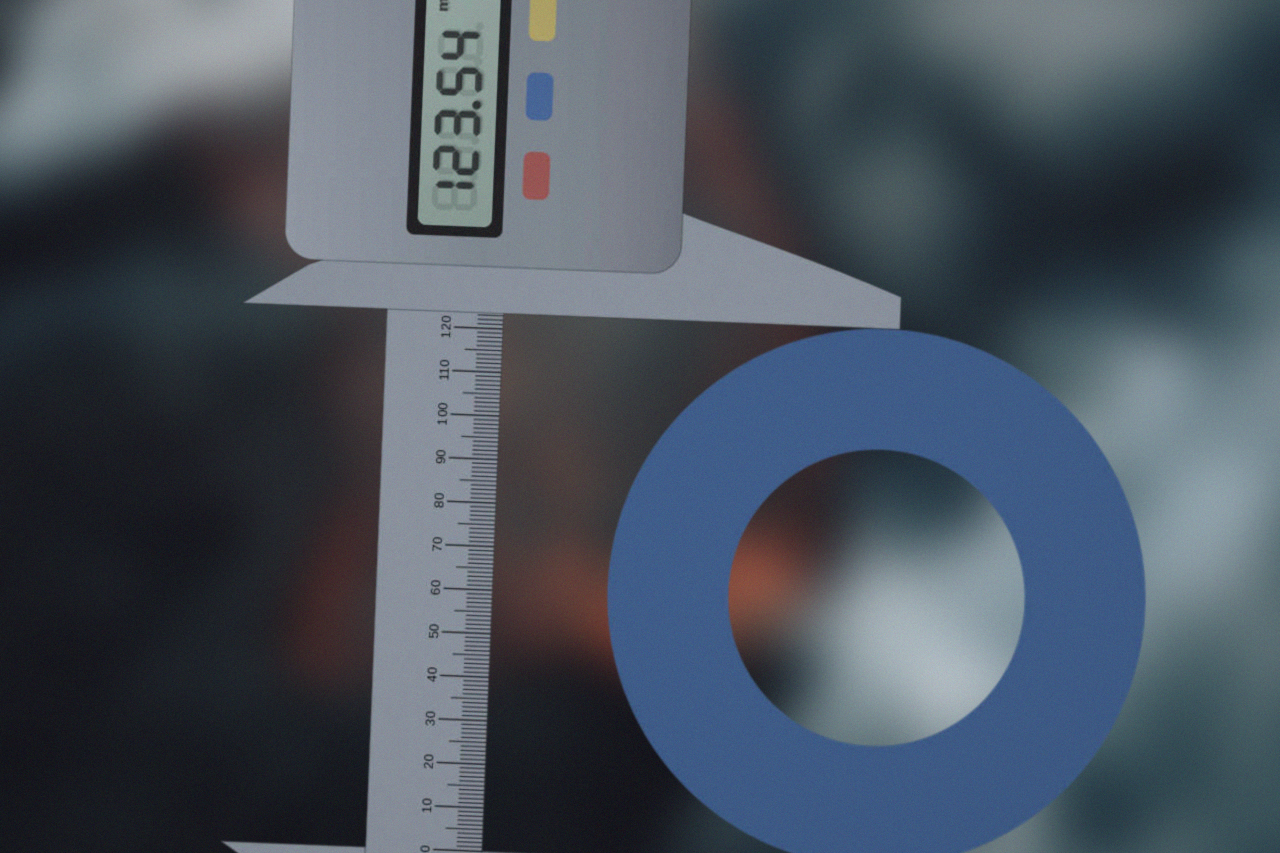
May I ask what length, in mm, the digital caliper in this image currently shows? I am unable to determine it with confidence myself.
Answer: 123.54 mm
